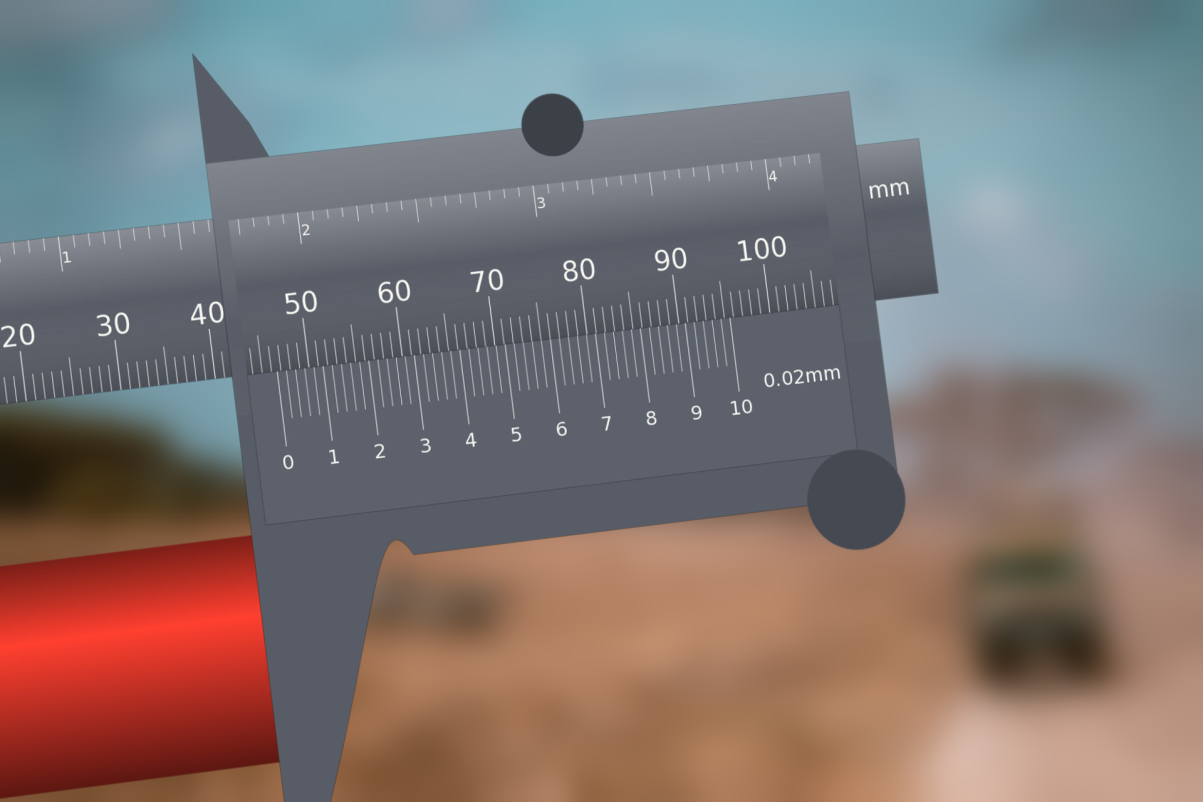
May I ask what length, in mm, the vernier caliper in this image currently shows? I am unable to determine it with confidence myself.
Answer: 46.6 mm
